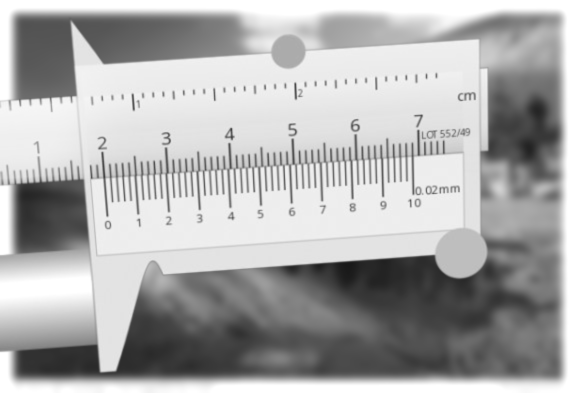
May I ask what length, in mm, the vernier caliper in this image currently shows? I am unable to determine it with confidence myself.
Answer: 20.0 mm
